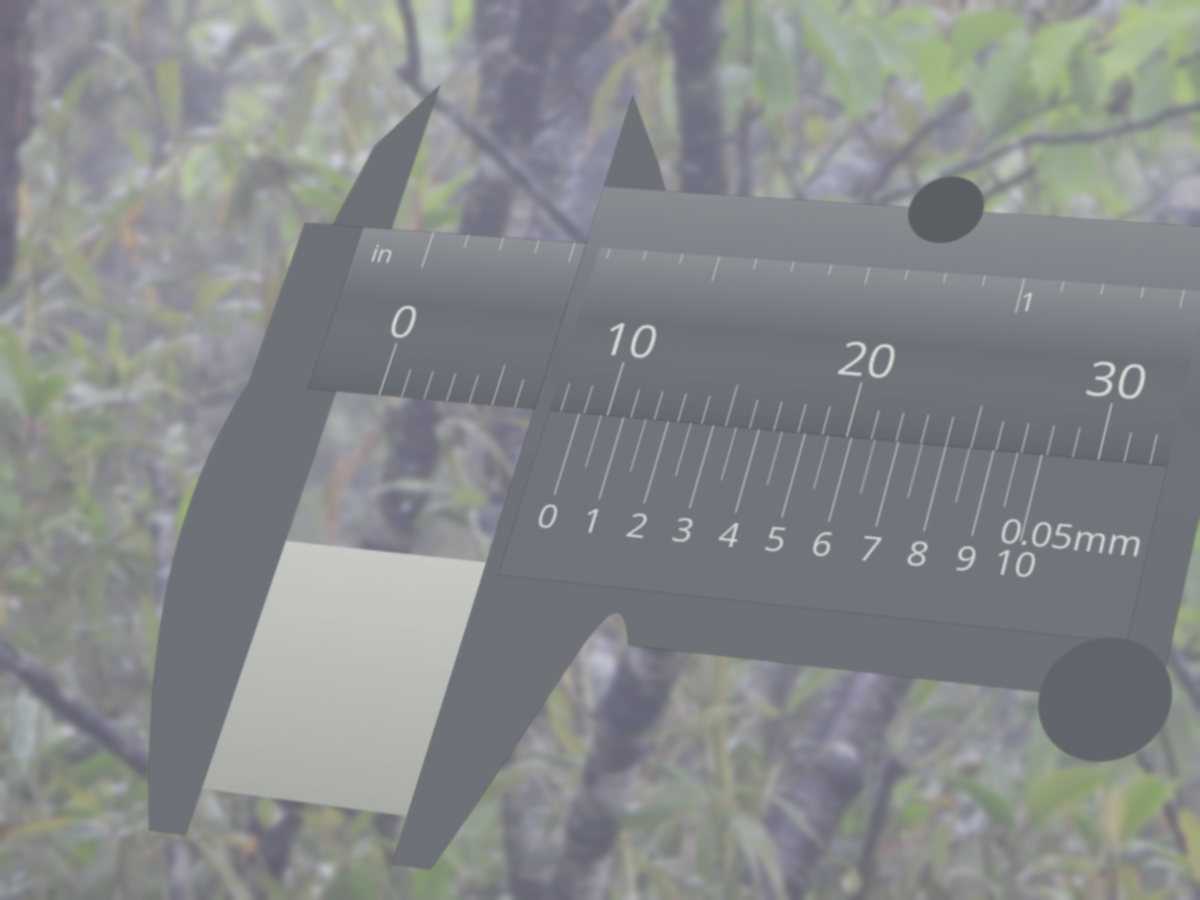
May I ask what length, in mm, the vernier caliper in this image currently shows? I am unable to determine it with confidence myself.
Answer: 8.8 mm
